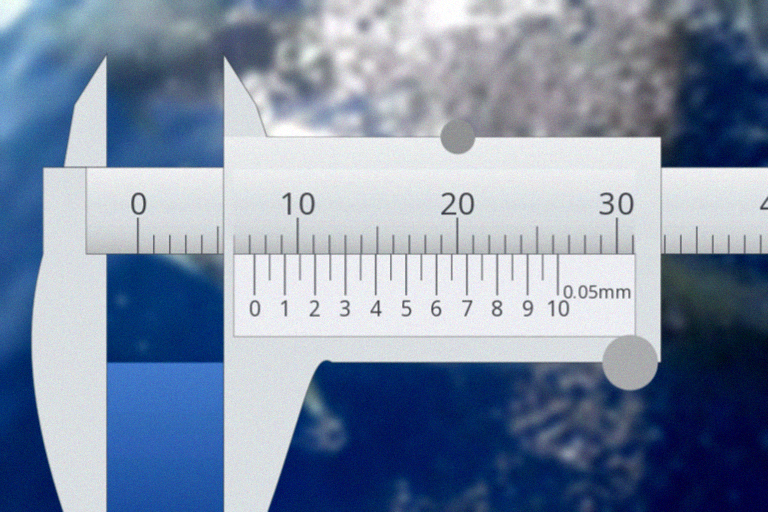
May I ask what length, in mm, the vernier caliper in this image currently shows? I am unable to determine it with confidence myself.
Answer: 7.3 mm
